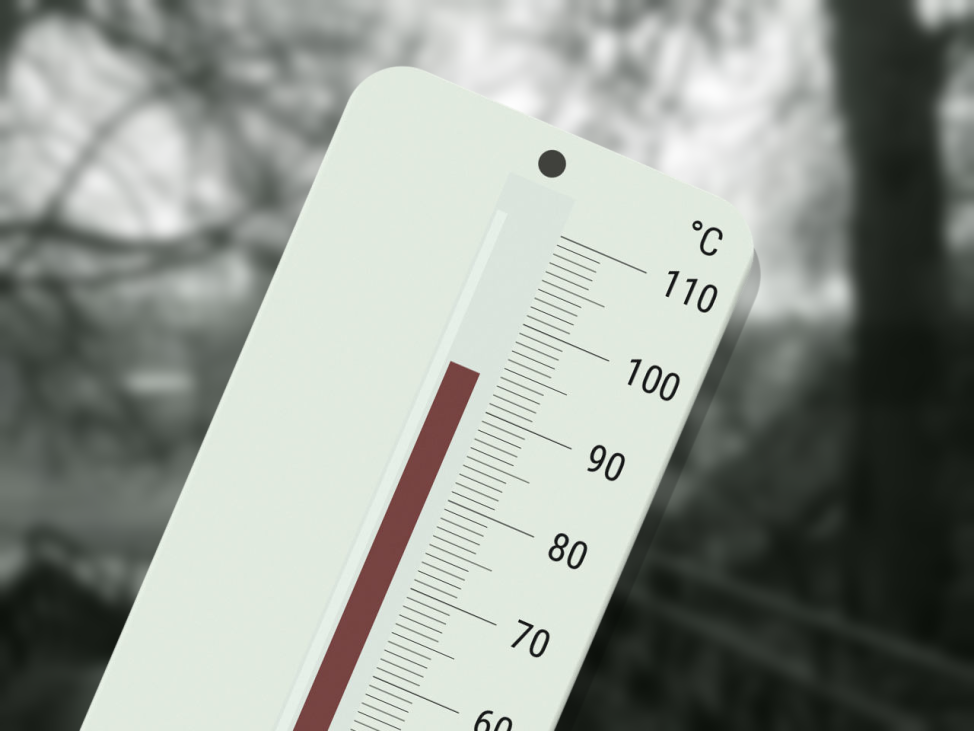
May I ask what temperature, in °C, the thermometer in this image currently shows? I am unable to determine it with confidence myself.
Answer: 93.5 °C
